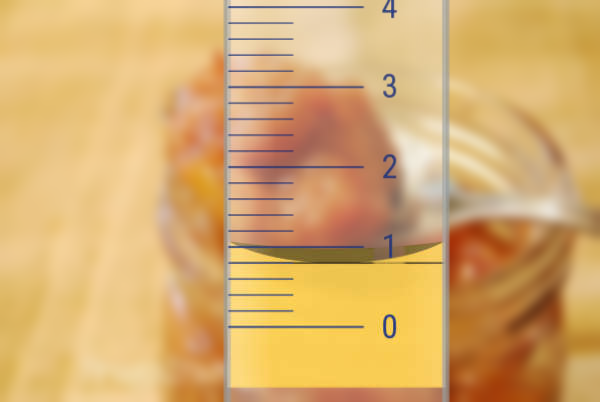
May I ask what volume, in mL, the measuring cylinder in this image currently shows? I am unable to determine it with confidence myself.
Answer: 0.8 mL
